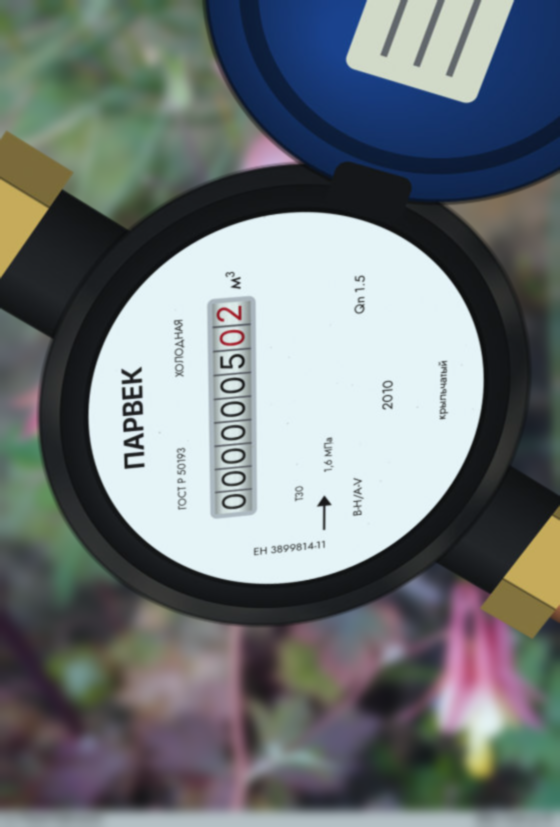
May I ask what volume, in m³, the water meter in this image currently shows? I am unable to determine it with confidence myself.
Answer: 5.02 m³
